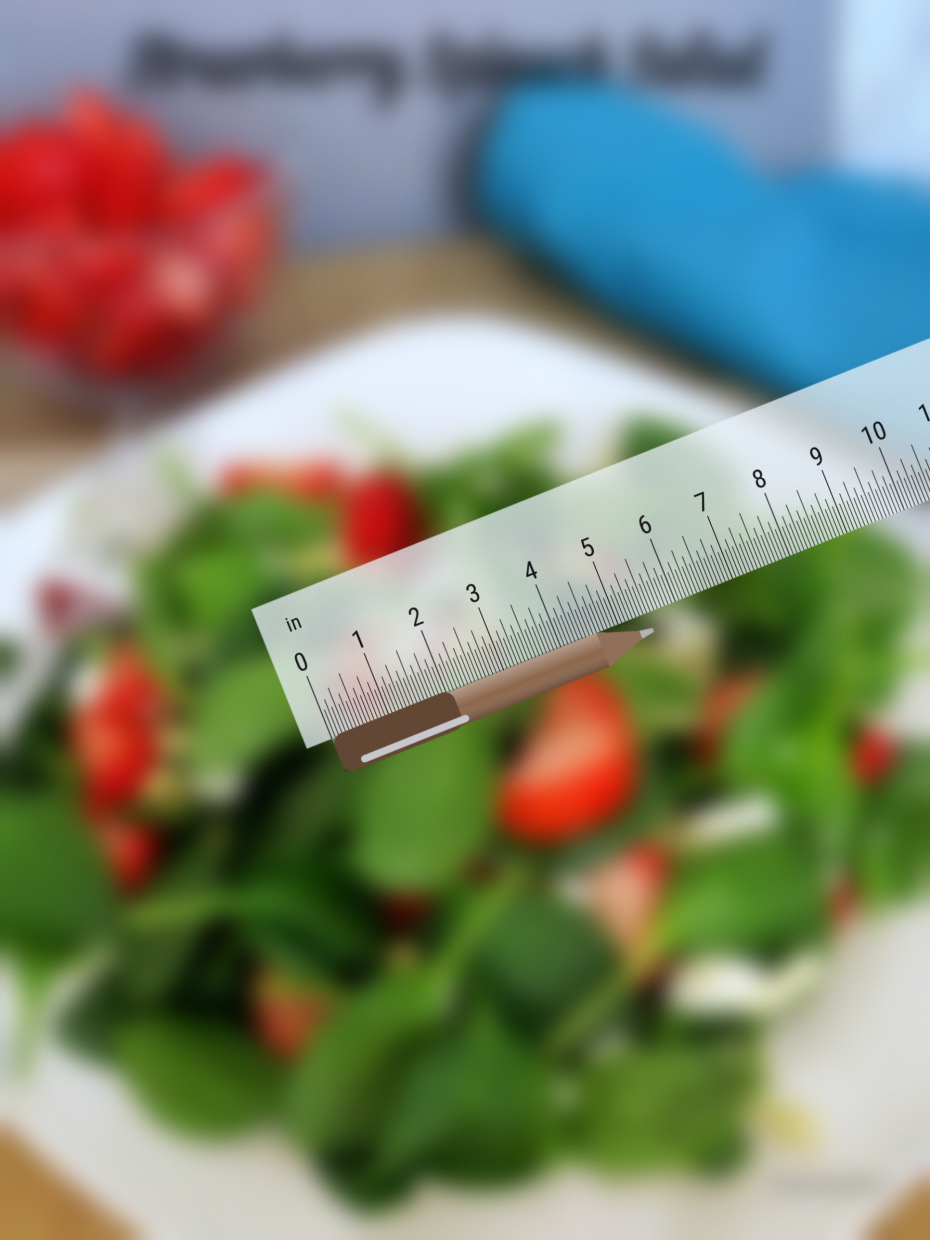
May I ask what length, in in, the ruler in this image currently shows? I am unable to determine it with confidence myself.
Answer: 5.5 in
